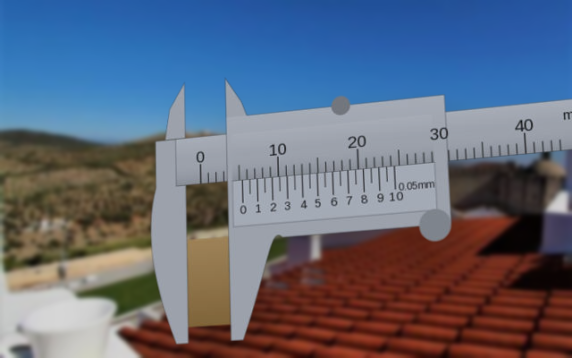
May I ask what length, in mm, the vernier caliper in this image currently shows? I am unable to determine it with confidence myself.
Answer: 5.4 mm
